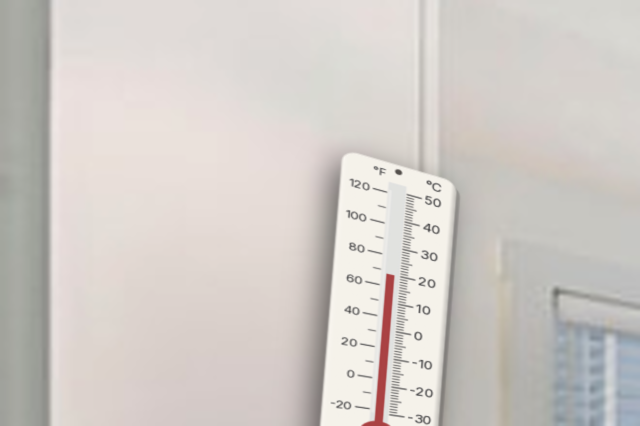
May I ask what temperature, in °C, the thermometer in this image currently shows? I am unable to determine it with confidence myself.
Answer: 20 °C
